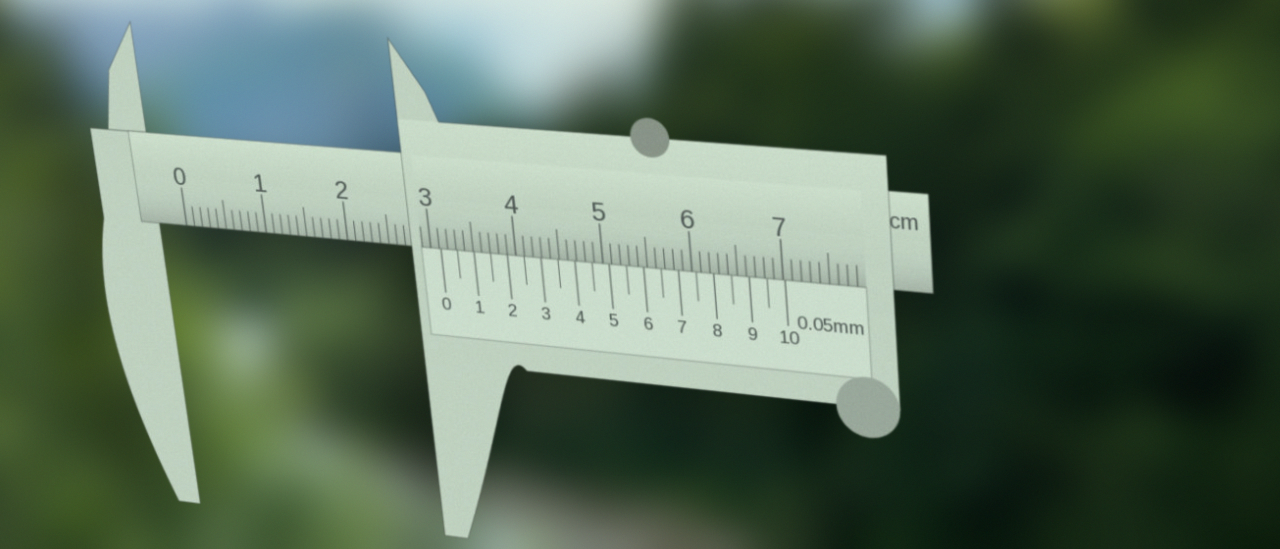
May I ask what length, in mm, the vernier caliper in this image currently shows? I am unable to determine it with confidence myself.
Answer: 31.2 mm
